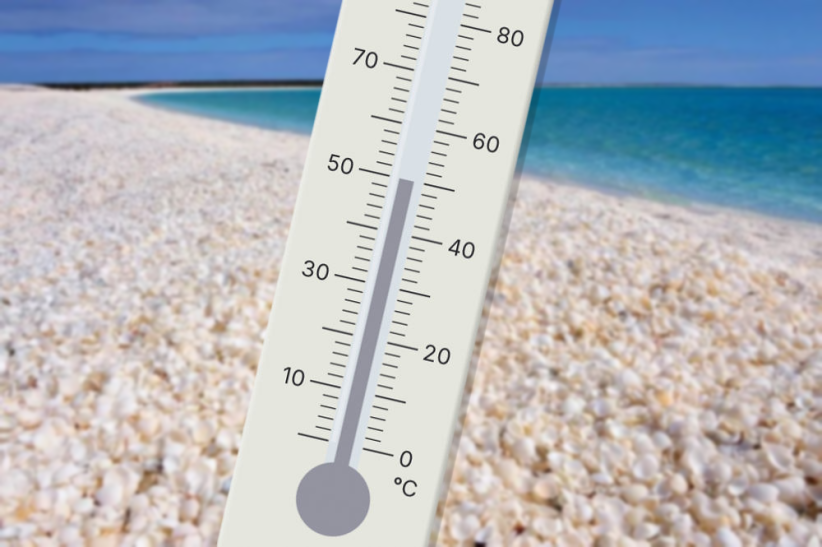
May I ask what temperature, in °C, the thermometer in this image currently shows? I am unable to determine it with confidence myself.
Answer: 50 °C
